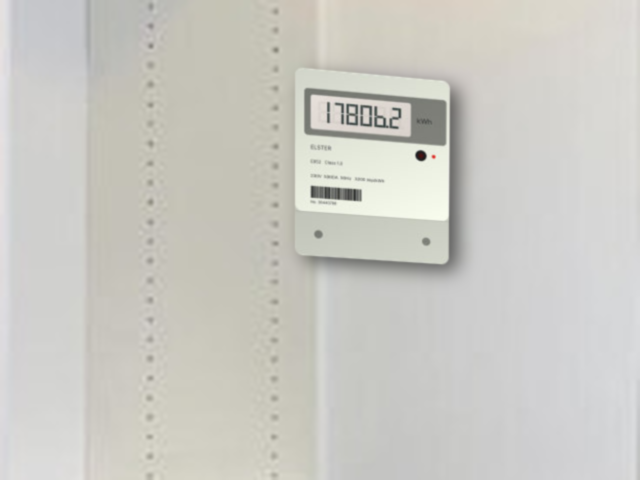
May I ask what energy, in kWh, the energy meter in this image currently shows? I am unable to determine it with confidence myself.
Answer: 17806.2 kWh
